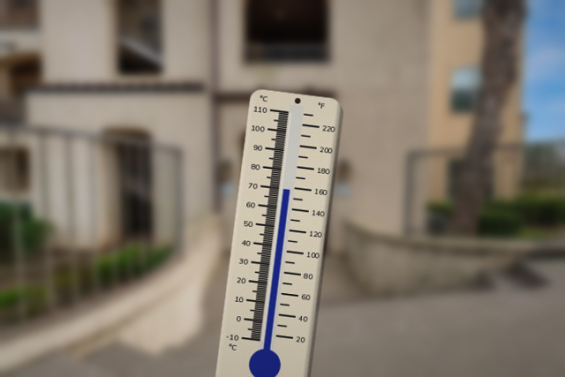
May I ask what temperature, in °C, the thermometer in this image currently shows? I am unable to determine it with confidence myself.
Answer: 70 °C
